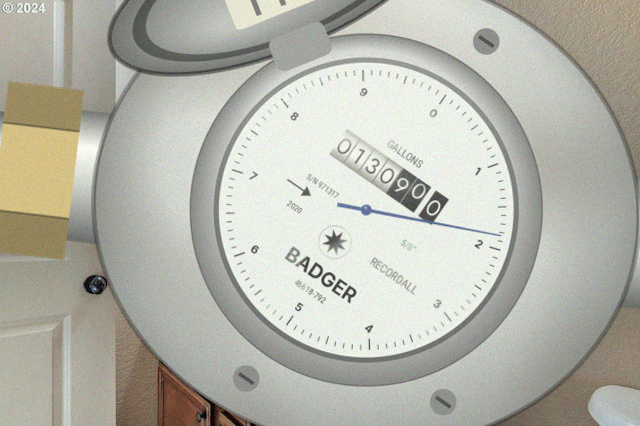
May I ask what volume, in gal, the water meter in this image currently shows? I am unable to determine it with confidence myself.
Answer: 130901.8 gal
